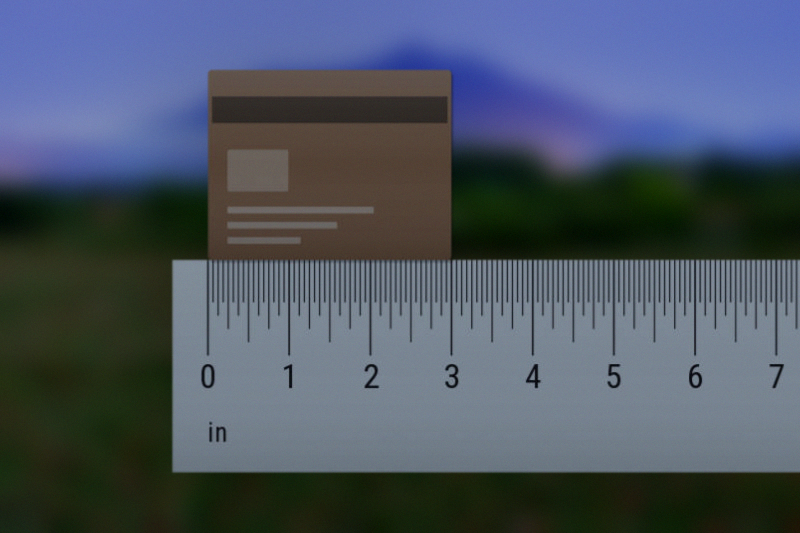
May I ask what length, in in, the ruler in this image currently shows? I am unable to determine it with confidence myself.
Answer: 3 in
